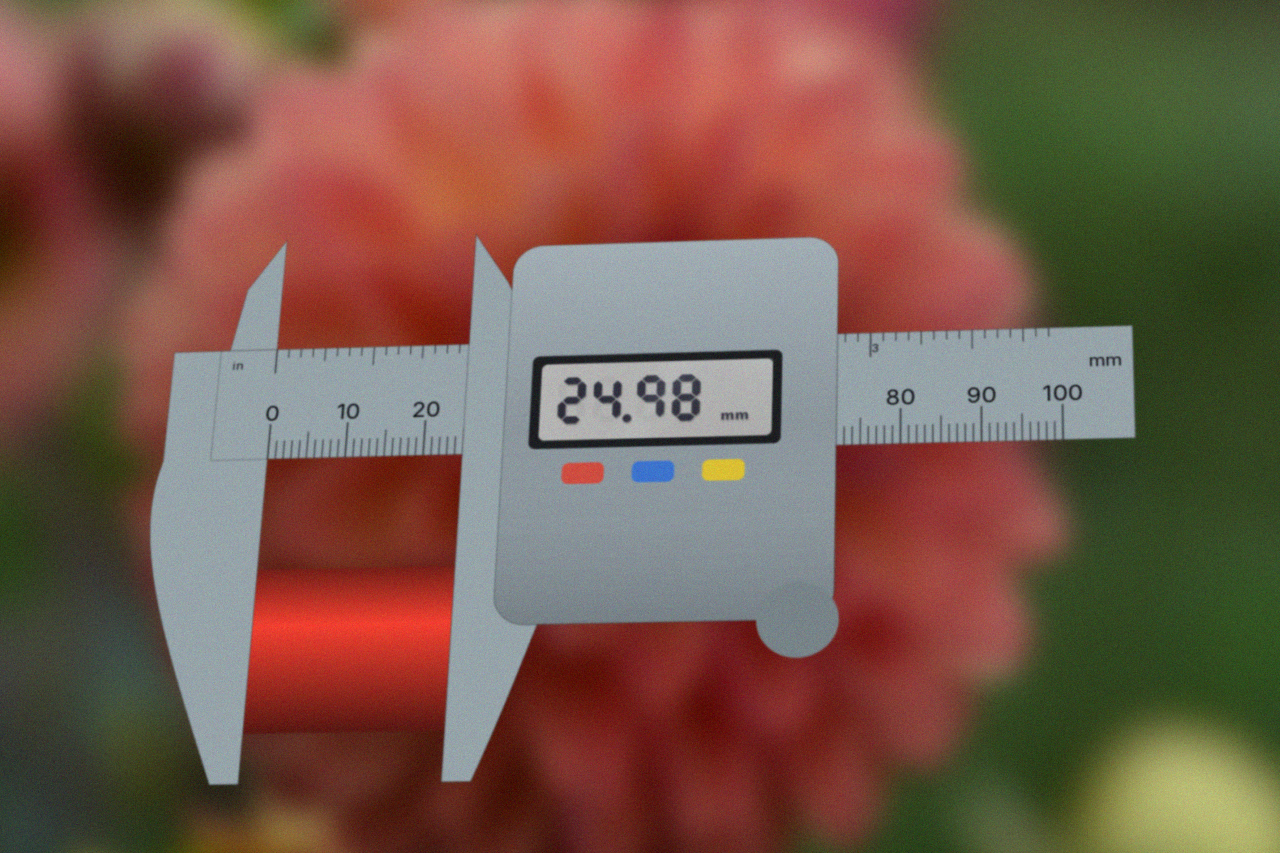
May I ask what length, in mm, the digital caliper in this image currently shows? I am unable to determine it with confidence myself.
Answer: 24.98 mm
